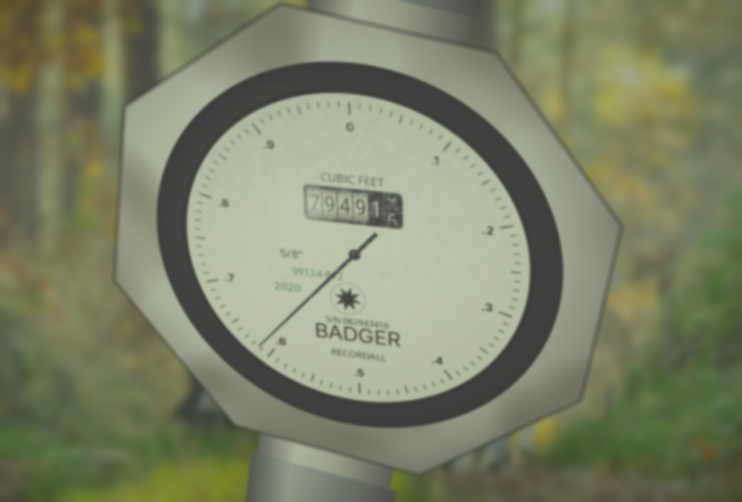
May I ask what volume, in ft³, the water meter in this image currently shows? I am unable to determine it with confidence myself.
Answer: 794915.61 ft³
